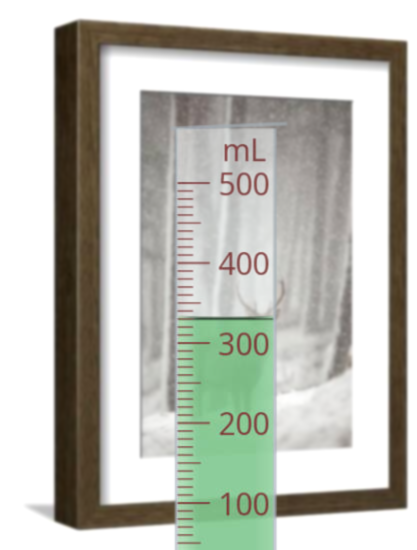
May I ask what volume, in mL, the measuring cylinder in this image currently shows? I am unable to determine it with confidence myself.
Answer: 330 mL
